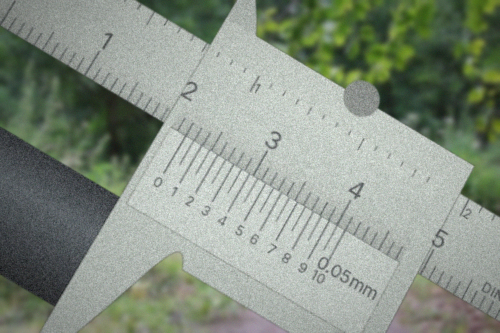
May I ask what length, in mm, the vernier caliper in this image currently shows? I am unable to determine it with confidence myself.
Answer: 22.0 mm
